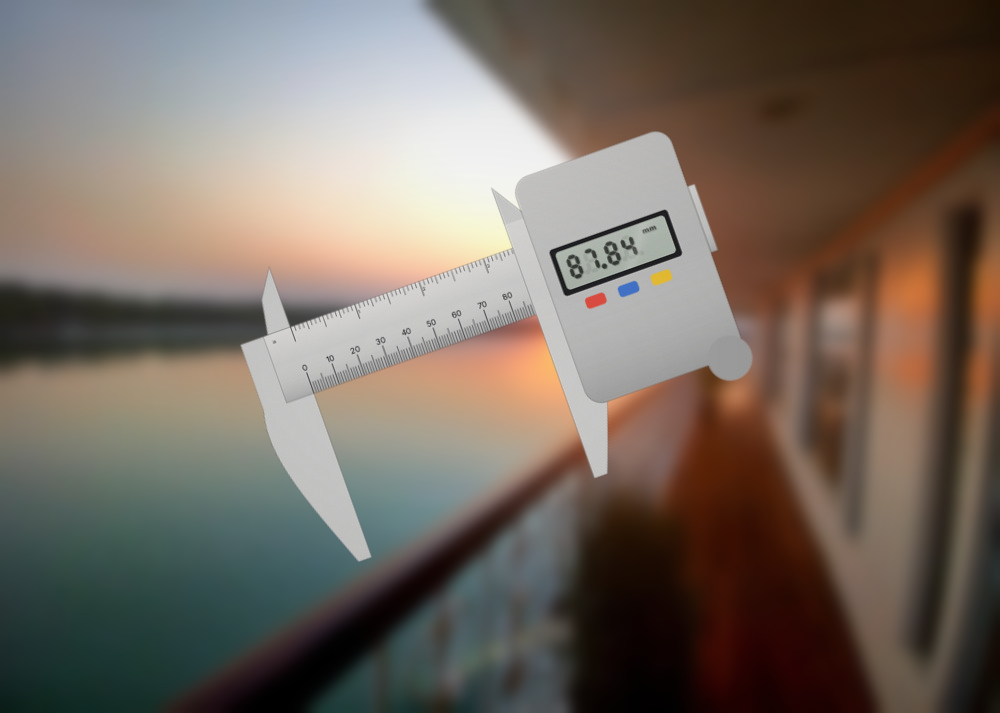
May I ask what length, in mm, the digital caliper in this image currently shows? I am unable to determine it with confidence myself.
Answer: 87.84 mm
